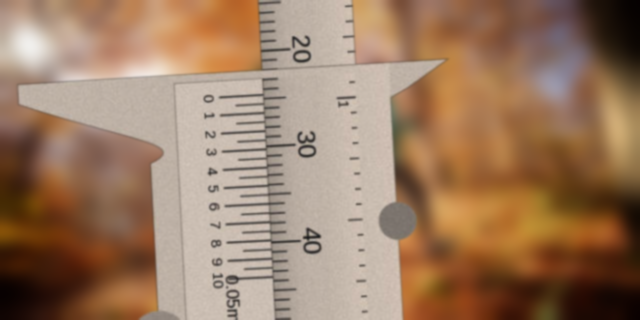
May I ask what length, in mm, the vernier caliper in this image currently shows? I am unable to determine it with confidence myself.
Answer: 24.6 mm
